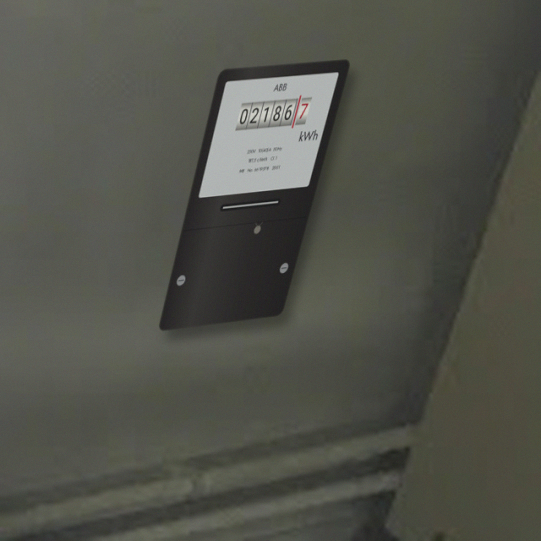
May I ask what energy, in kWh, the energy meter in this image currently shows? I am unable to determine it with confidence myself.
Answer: 2186.7 kWh
